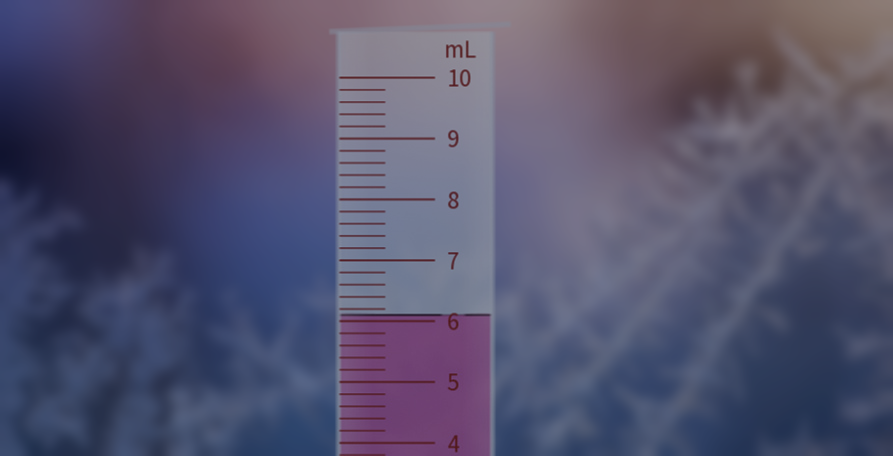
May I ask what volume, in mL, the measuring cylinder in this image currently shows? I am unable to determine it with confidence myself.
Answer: 6.1 mL
